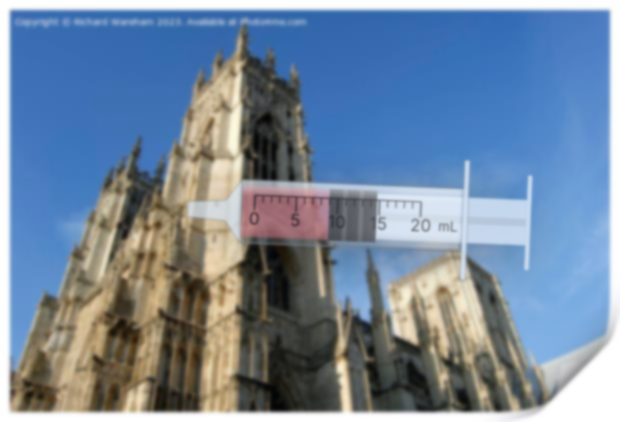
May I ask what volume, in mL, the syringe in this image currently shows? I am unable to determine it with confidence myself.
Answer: 9 mL
